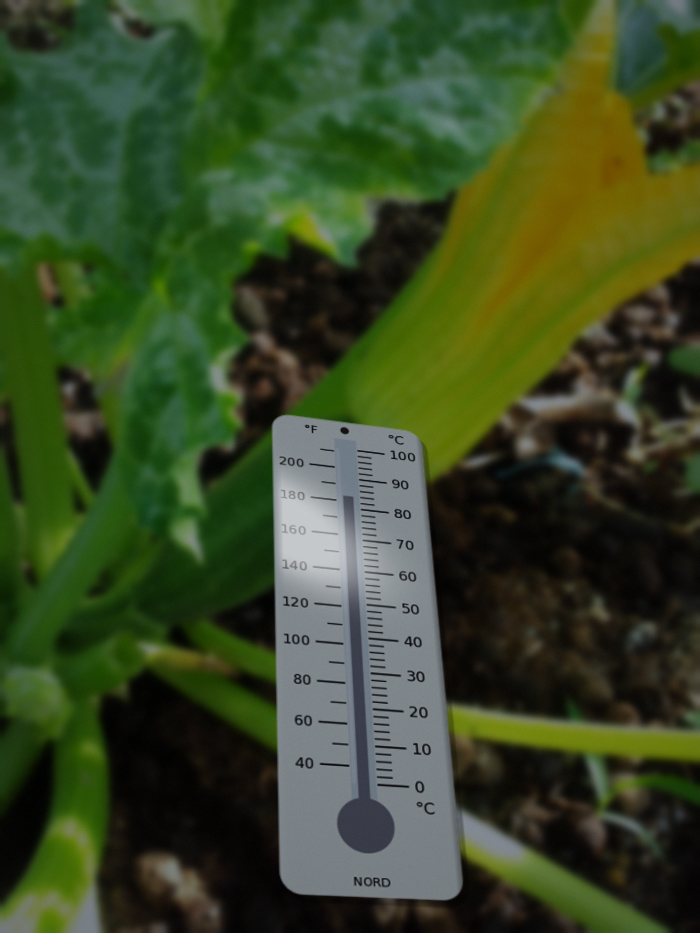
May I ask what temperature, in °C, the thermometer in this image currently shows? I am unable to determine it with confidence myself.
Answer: 84 °C
